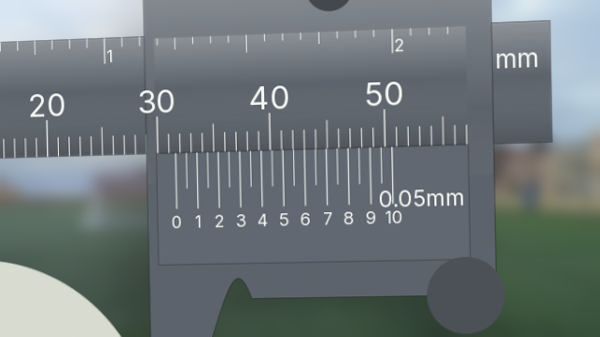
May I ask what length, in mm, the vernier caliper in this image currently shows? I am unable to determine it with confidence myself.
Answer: 31.6 mm
